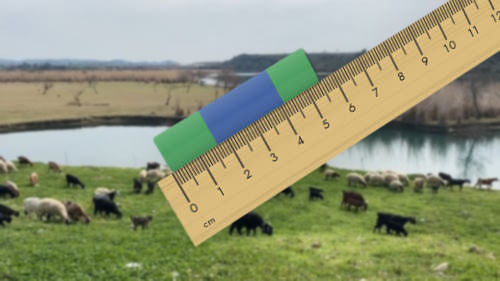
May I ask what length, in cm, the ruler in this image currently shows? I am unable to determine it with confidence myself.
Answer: 5.5 cm
